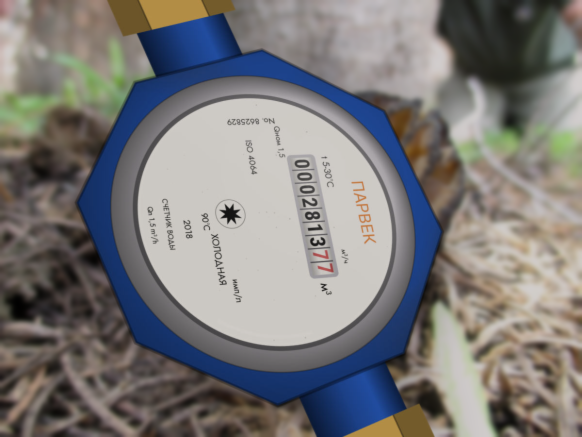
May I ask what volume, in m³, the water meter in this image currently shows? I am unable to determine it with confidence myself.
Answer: 2813.77 m³
